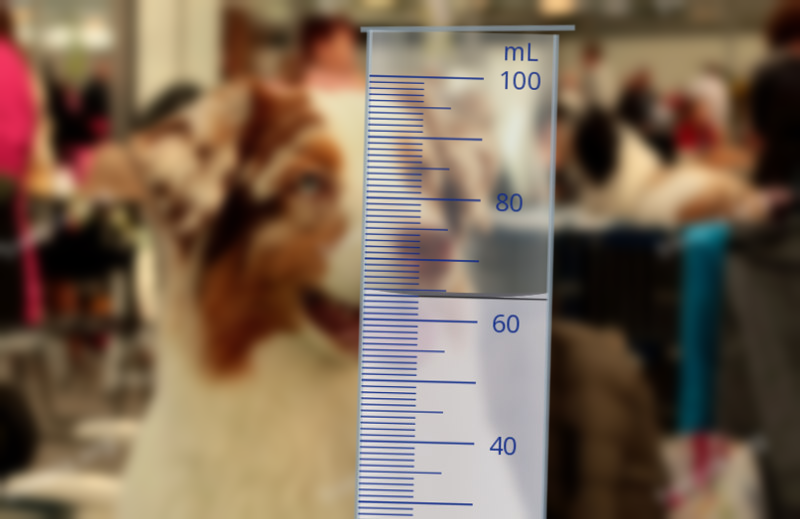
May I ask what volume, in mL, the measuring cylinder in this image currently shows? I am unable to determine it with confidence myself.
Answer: 64 mL
